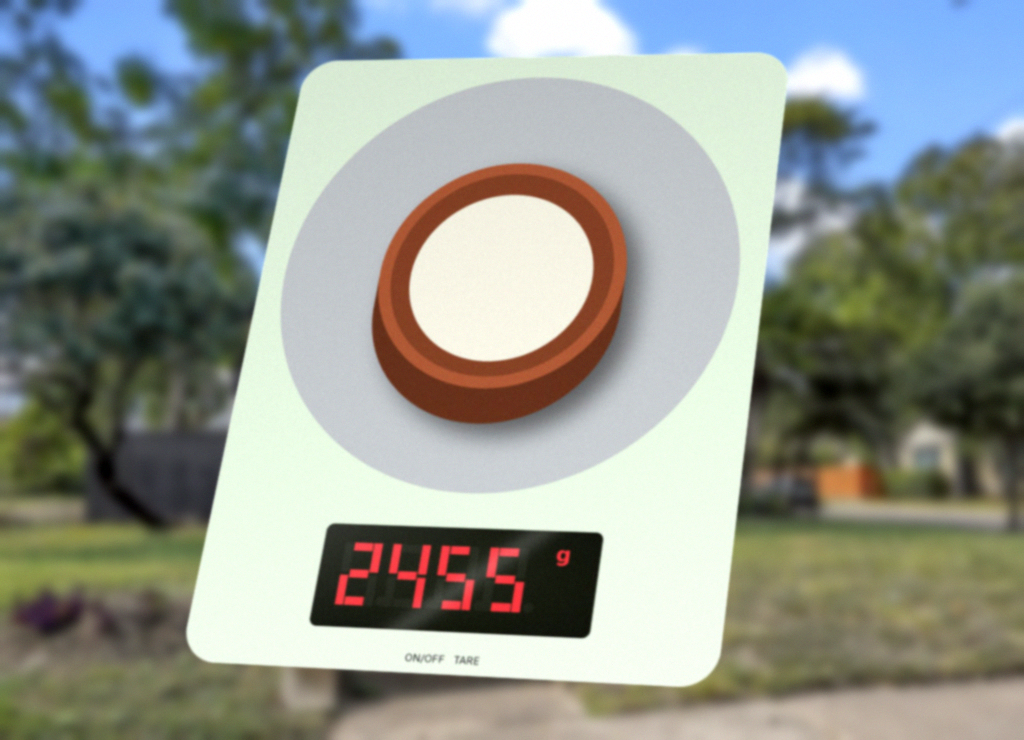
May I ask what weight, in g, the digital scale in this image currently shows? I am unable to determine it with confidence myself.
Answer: 2455 g
